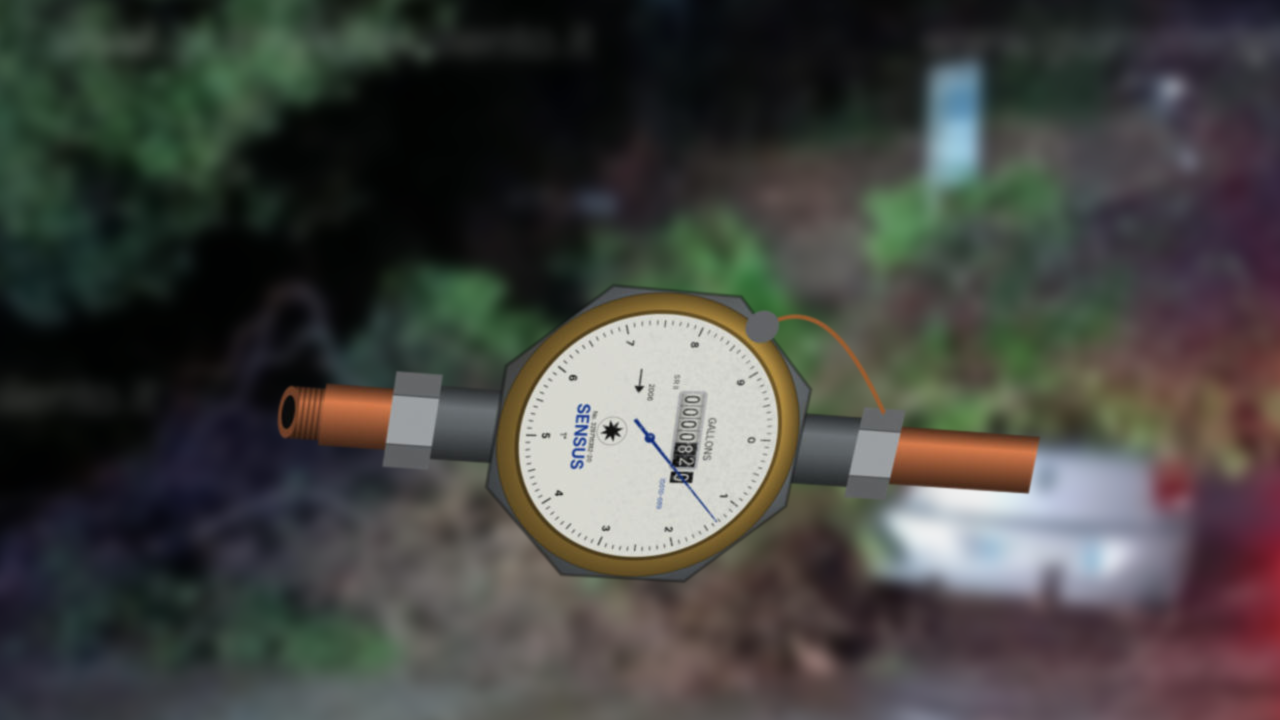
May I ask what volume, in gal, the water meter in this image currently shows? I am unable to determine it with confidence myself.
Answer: 821.3 gal
